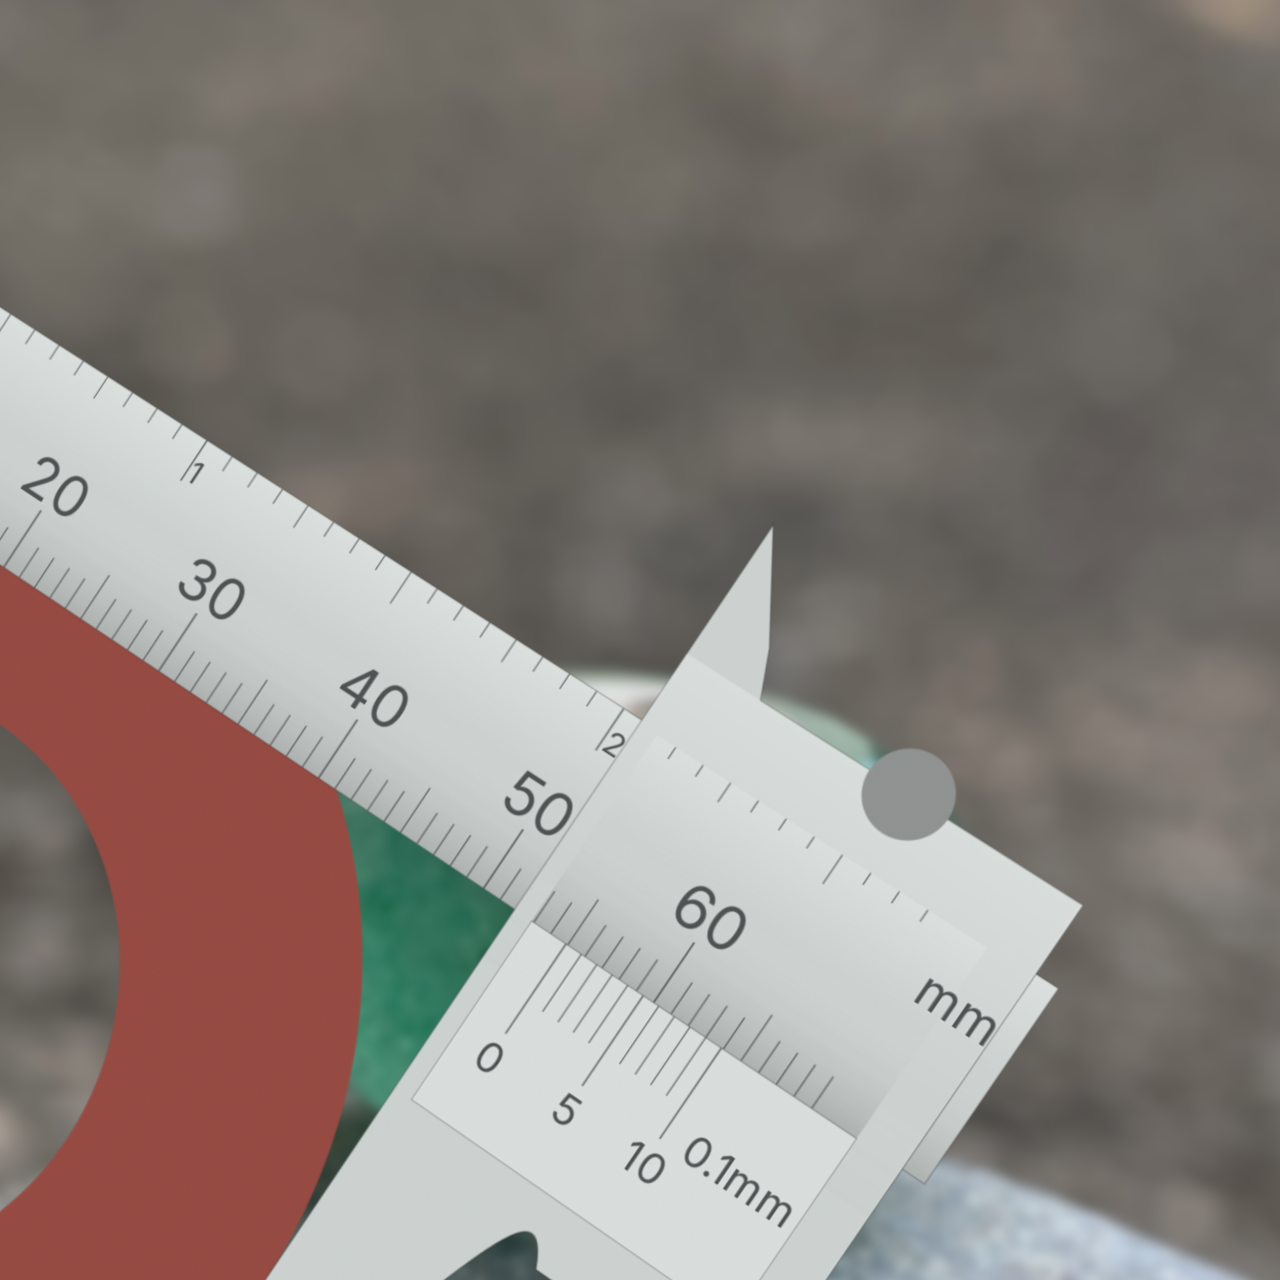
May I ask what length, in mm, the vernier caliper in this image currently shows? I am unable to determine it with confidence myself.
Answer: 54.9 mm
